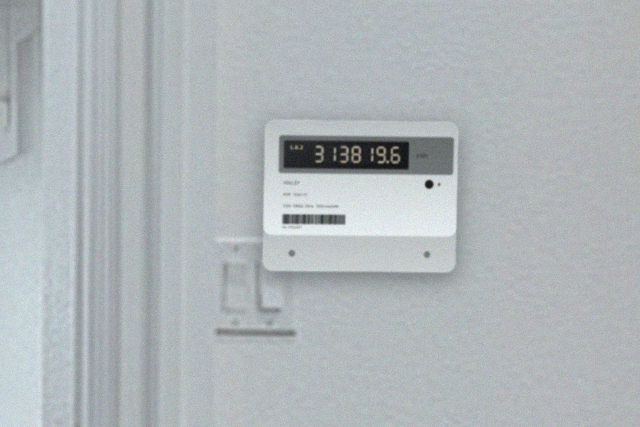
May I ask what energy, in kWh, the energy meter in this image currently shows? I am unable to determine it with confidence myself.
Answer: 313819.6 kWh
